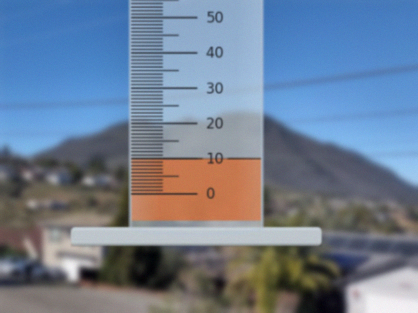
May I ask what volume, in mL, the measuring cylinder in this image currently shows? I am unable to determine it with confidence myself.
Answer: 10 mL
